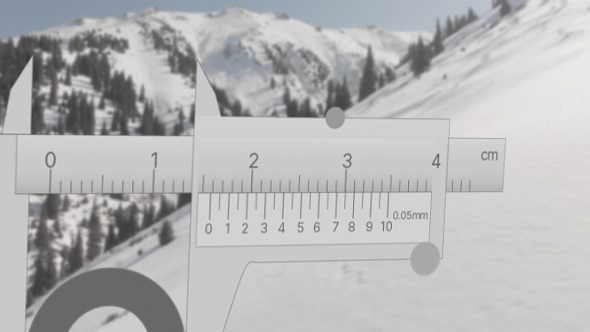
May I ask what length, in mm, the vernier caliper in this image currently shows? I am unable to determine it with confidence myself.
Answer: 15.8 mm
